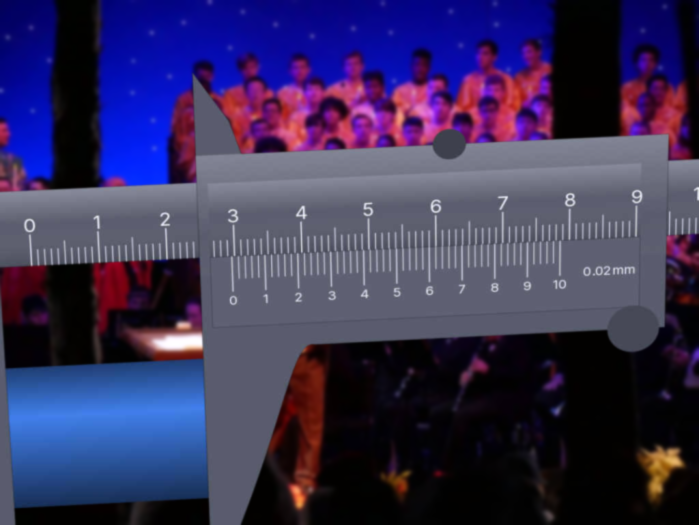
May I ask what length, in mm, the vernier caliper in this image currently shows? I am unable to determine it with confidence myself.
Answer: 29.6 mm
